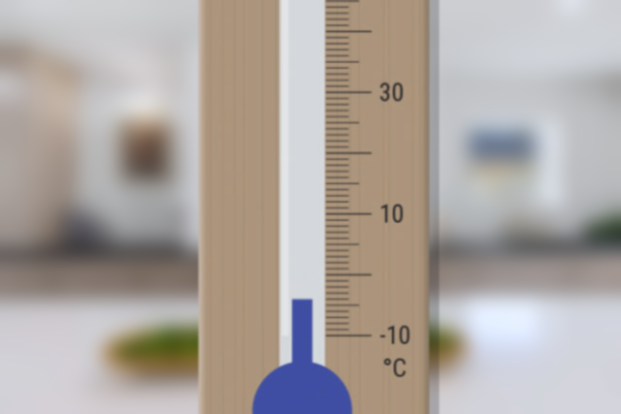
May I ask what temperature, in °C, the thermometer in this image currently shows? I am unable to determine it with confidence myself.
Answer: -4 °C
